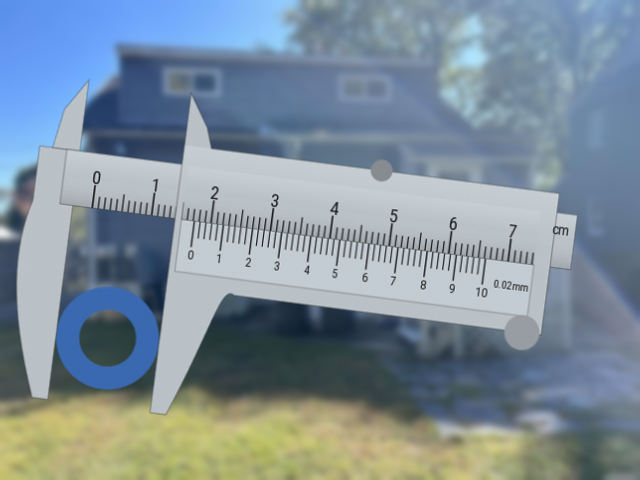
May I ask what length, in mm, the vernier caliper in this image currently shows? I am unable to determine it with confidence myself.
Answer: 17.2 mm
